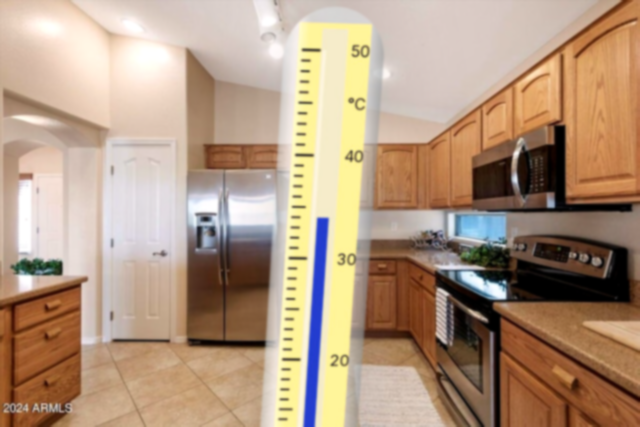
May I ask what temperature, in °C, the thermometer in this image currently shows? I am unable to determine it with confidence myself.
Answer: 34 °C
